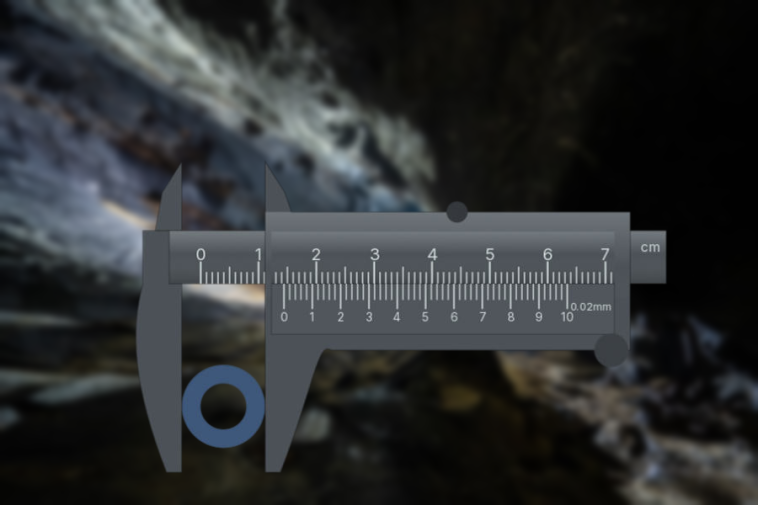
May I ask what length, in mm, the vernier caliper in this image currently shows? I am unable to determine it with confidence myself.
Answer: 14.4 mm
